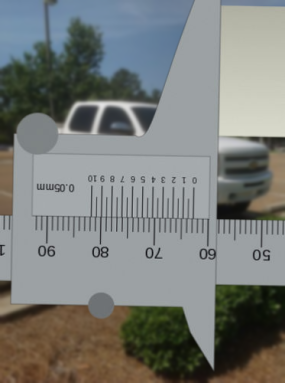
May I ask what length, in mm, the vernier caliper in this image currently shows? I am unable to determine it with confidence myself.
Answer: 62.8 mm
